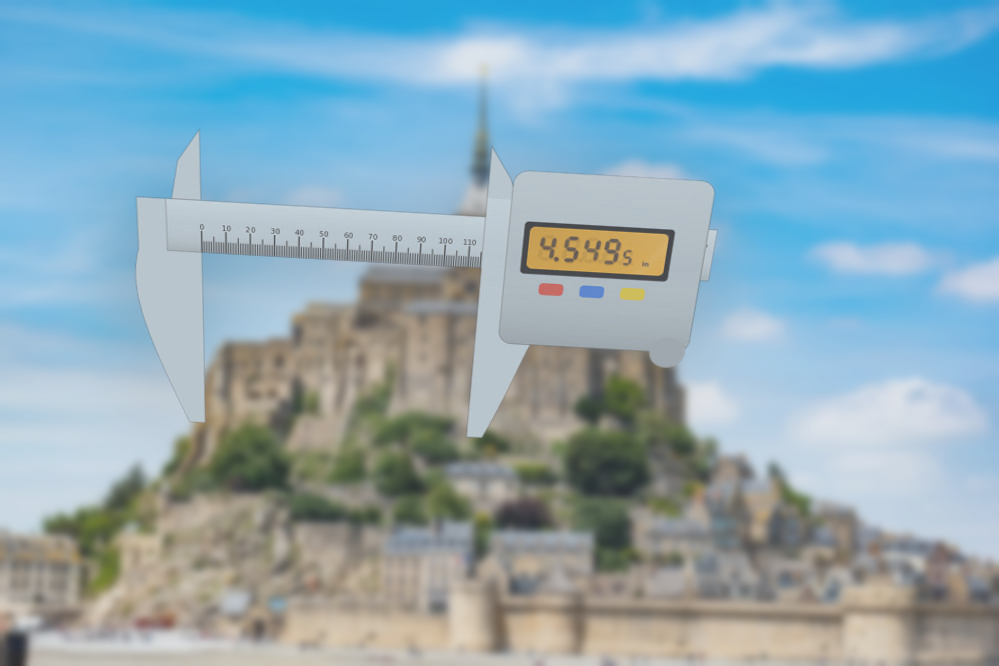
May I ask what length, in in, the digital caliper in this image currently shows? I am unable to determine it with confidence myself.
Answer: 4.5495 in
